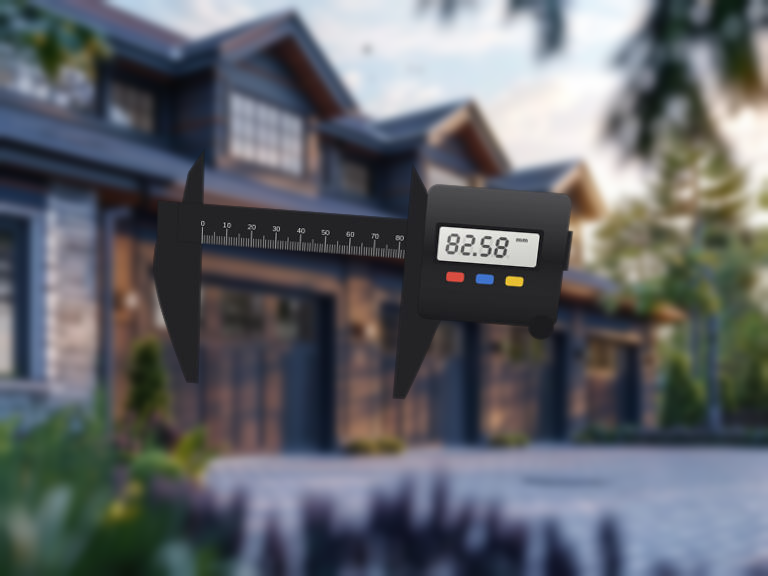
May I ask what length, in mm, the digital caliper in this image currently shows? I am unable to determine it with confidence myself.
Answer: 82.58 mm
